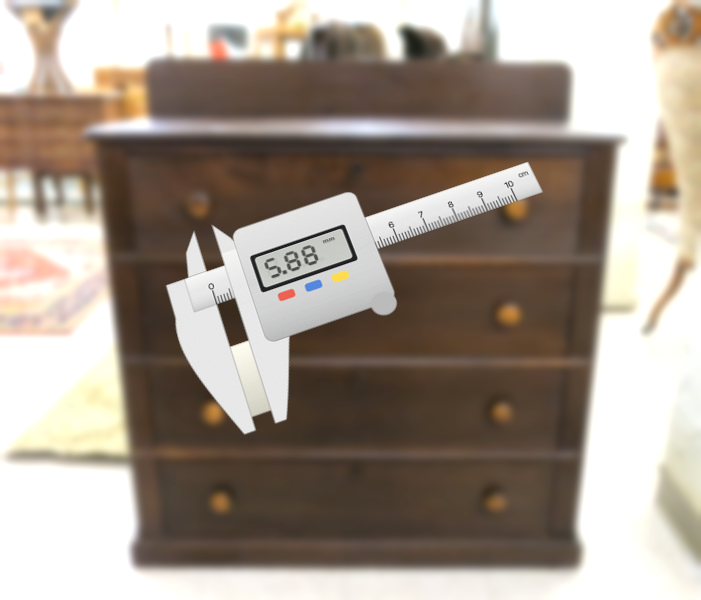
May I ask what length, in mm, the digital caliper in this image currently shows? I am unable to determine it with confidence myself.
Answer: 5.88 mm
